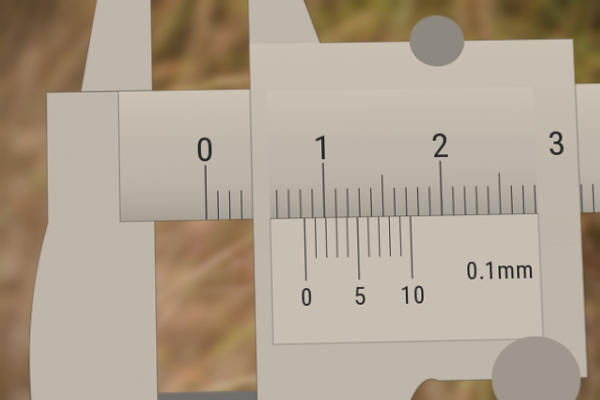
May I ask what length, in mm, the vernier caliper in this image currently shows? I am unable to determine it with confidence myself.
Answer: 8.3 mm
